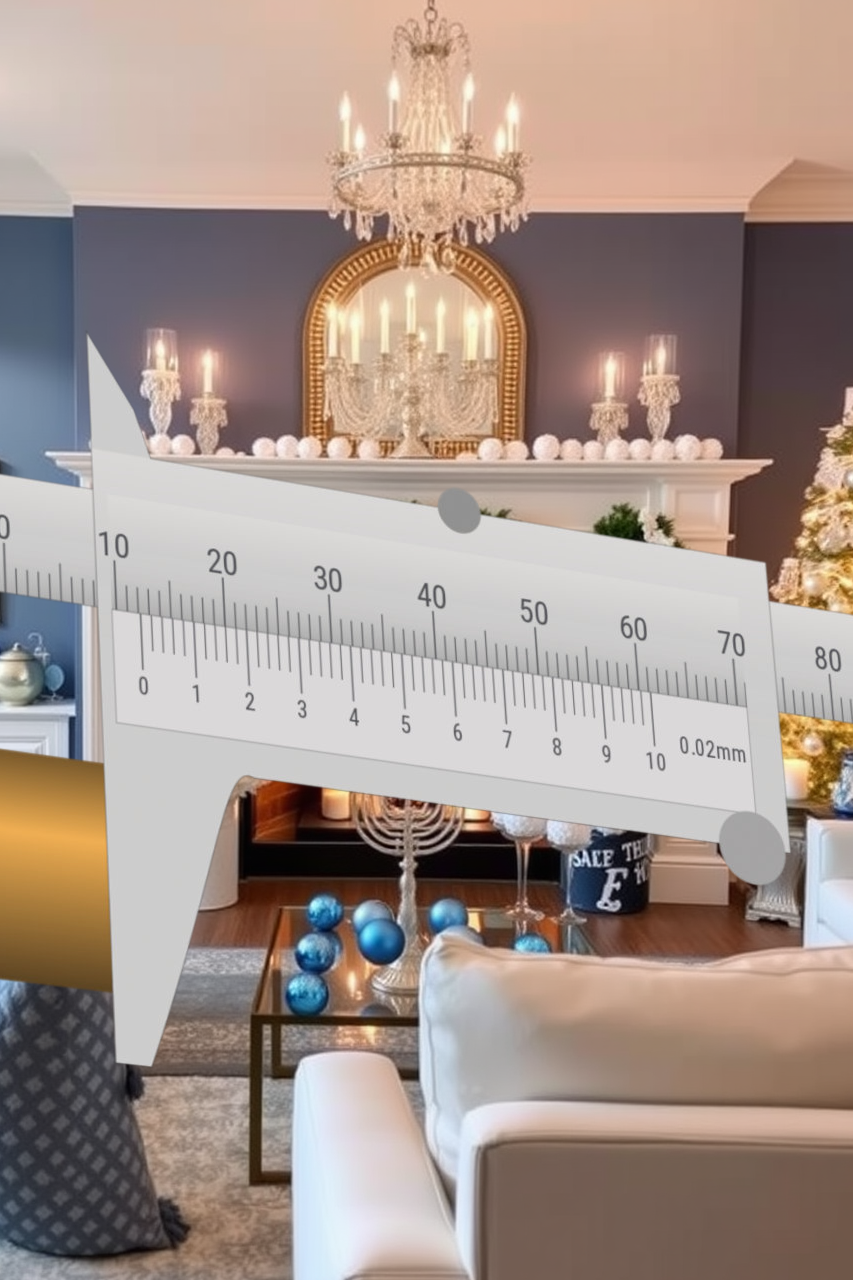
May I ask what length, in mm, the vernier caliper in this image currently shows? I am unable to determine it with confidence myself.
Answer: 12.2 mm
